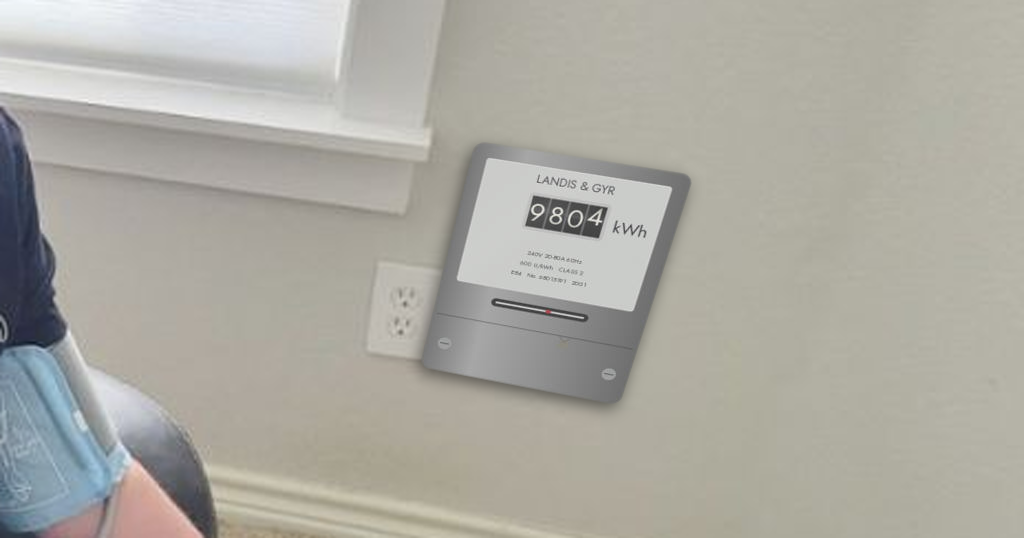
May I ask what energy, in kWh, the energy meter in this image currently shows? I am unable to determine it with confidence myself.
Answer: 9804 kWh
